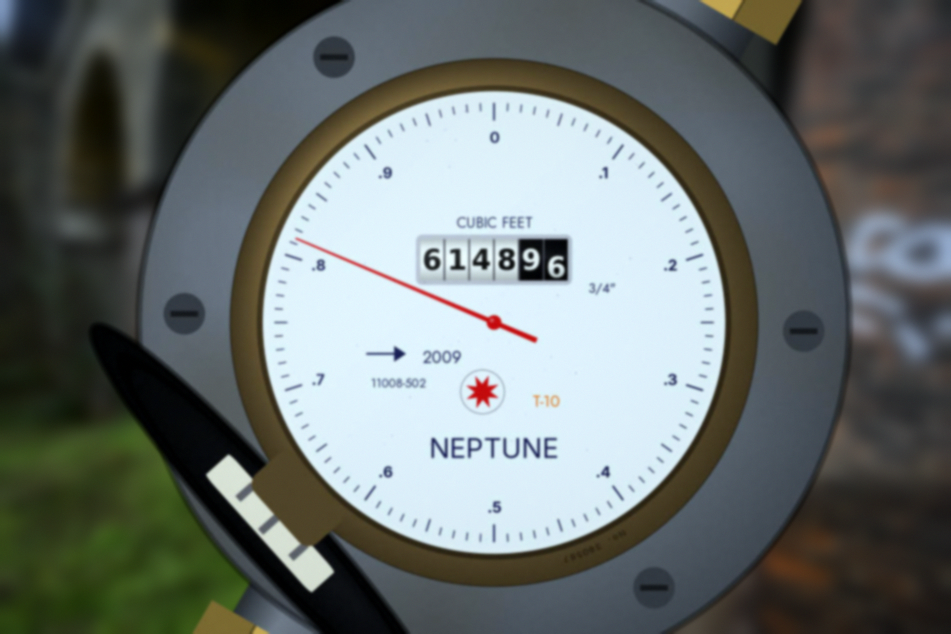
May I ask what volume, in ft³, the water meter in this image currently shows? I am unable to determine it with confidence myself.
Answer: 614895.81 ft³
